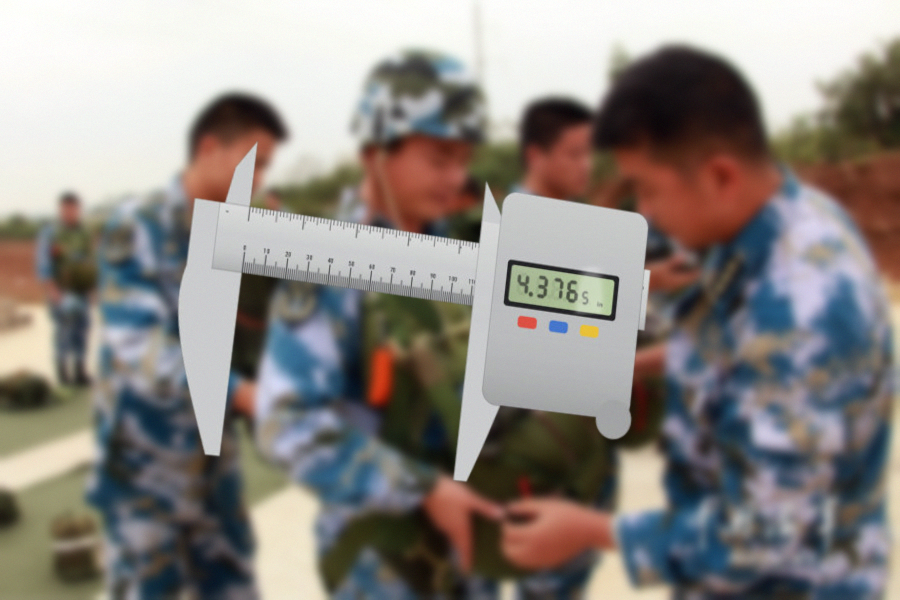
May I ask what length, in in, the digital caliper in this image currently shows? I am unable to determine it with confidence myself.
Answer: 4.3765 in
